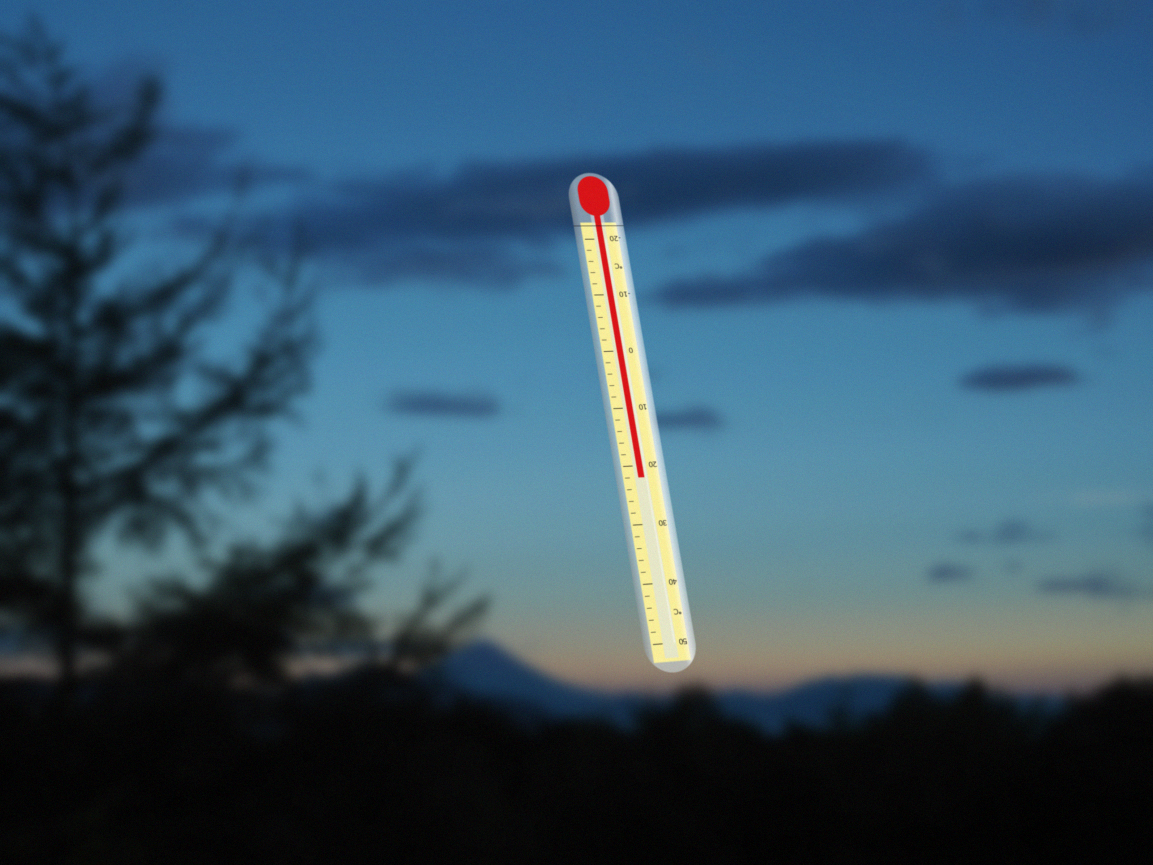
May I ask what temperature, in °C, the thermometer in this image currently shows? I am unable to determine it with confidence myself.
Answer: 22 °C
